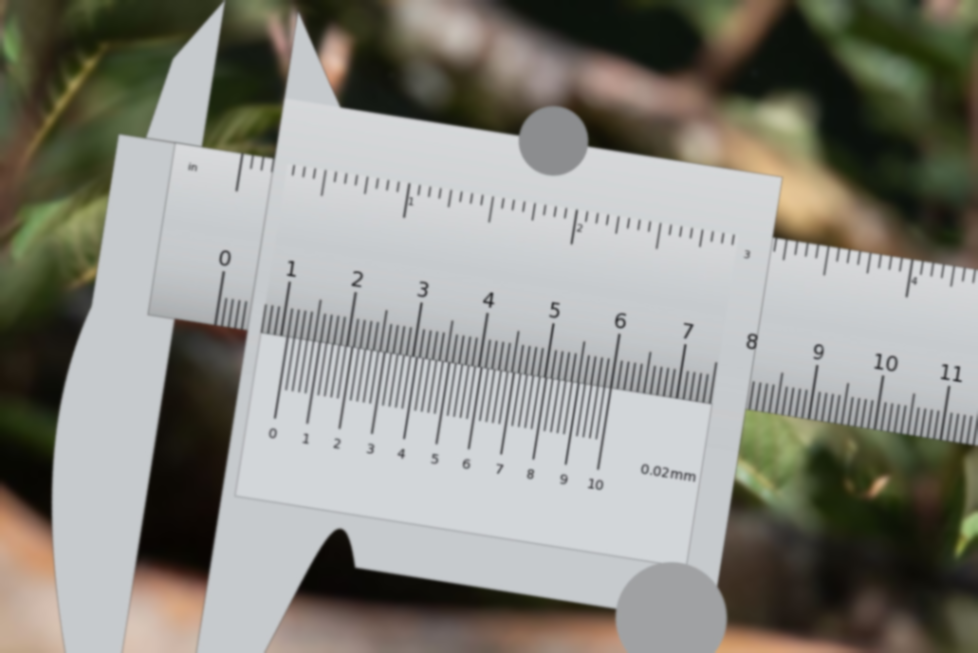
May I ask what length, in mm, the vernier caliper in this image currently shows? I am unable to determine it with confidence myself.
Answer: 11.0 mm
